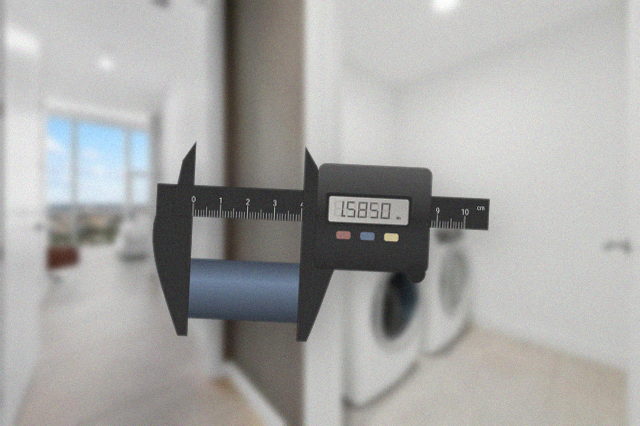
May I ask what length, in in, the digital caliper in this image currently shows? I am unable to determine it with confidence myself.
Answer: 1.5850 in
